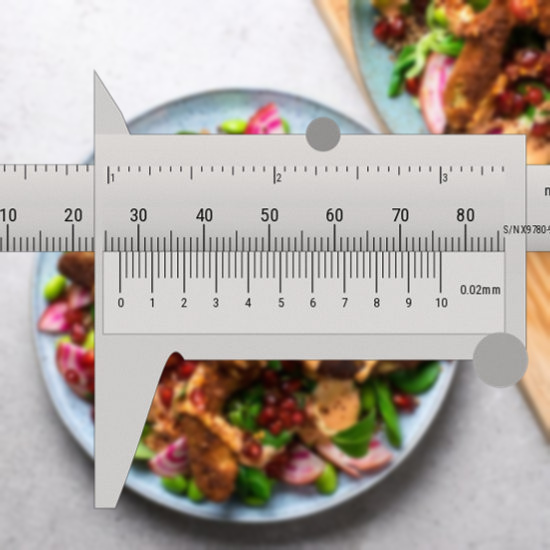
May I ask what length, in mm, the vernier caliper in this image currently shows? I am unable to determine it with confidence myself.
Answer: 27.2 mm
